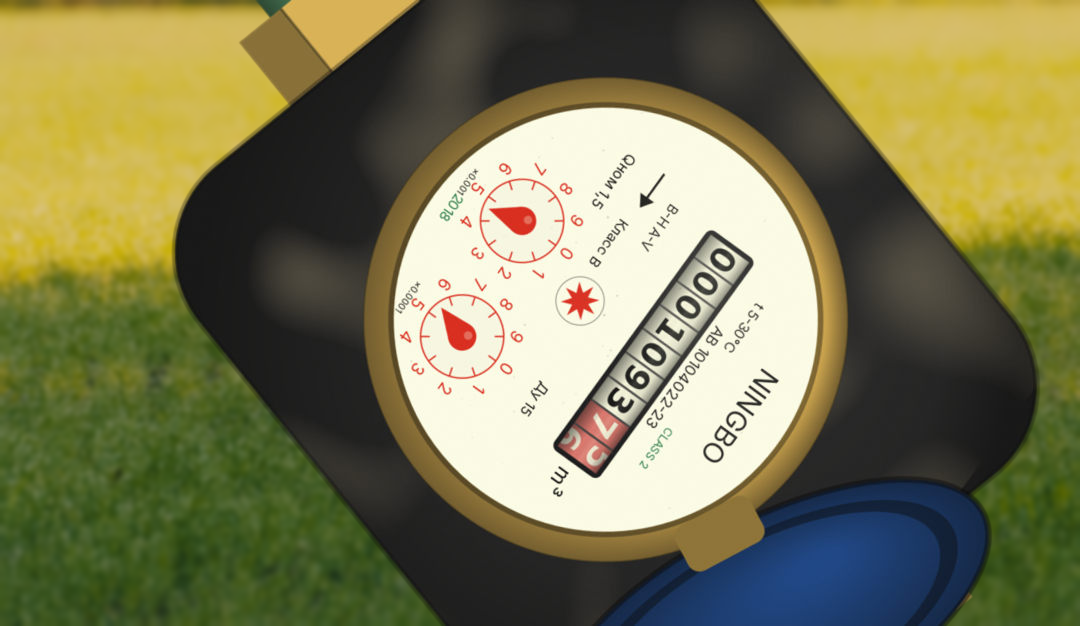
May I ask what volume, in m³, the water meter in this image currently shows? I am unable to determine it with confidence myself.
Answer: 1093.7545 m³
